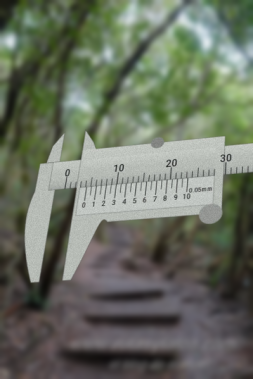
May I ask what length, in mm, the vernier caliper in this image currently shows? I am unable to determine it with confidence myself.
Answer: 4.2 mm
